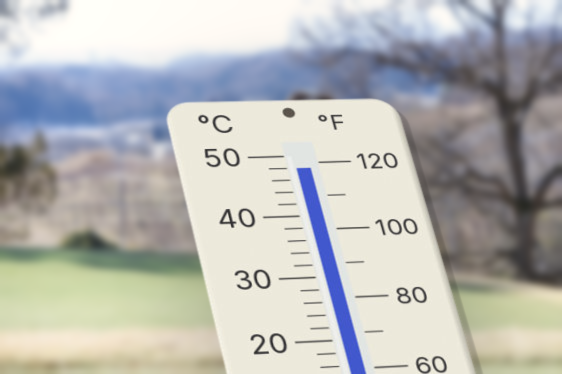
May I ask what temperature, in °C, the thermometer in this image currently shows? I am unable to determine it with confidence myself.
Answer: 48 °C
